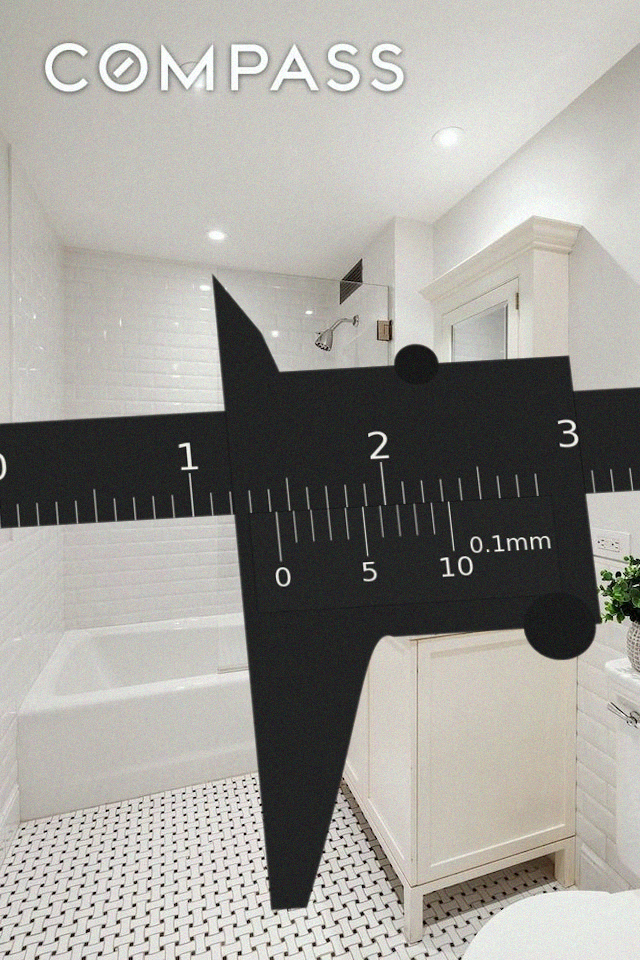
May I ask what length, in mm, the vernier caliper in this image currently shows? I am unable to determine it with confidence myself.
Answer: 14.3 mm
